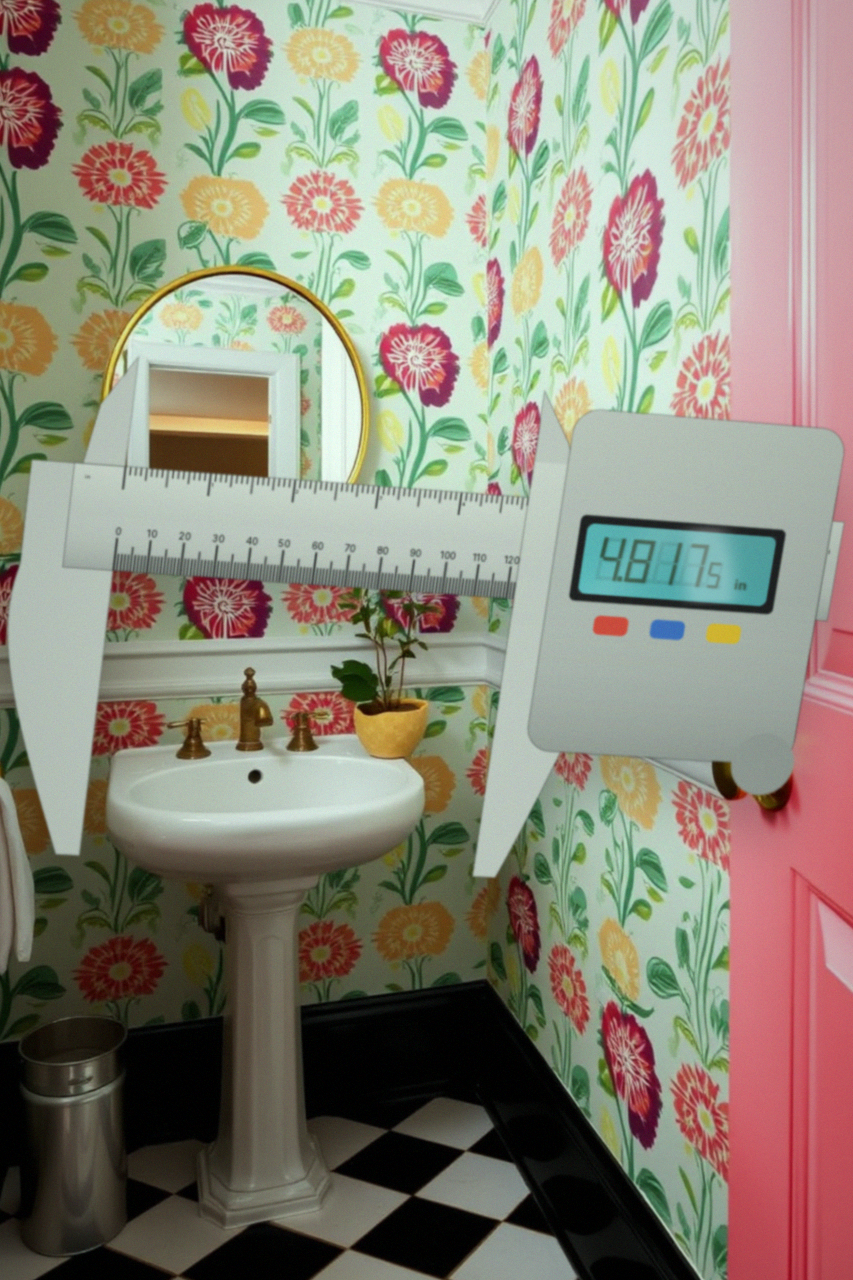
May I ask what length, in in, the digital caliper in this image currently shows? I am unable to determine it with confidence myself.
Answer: 4.8175 in
